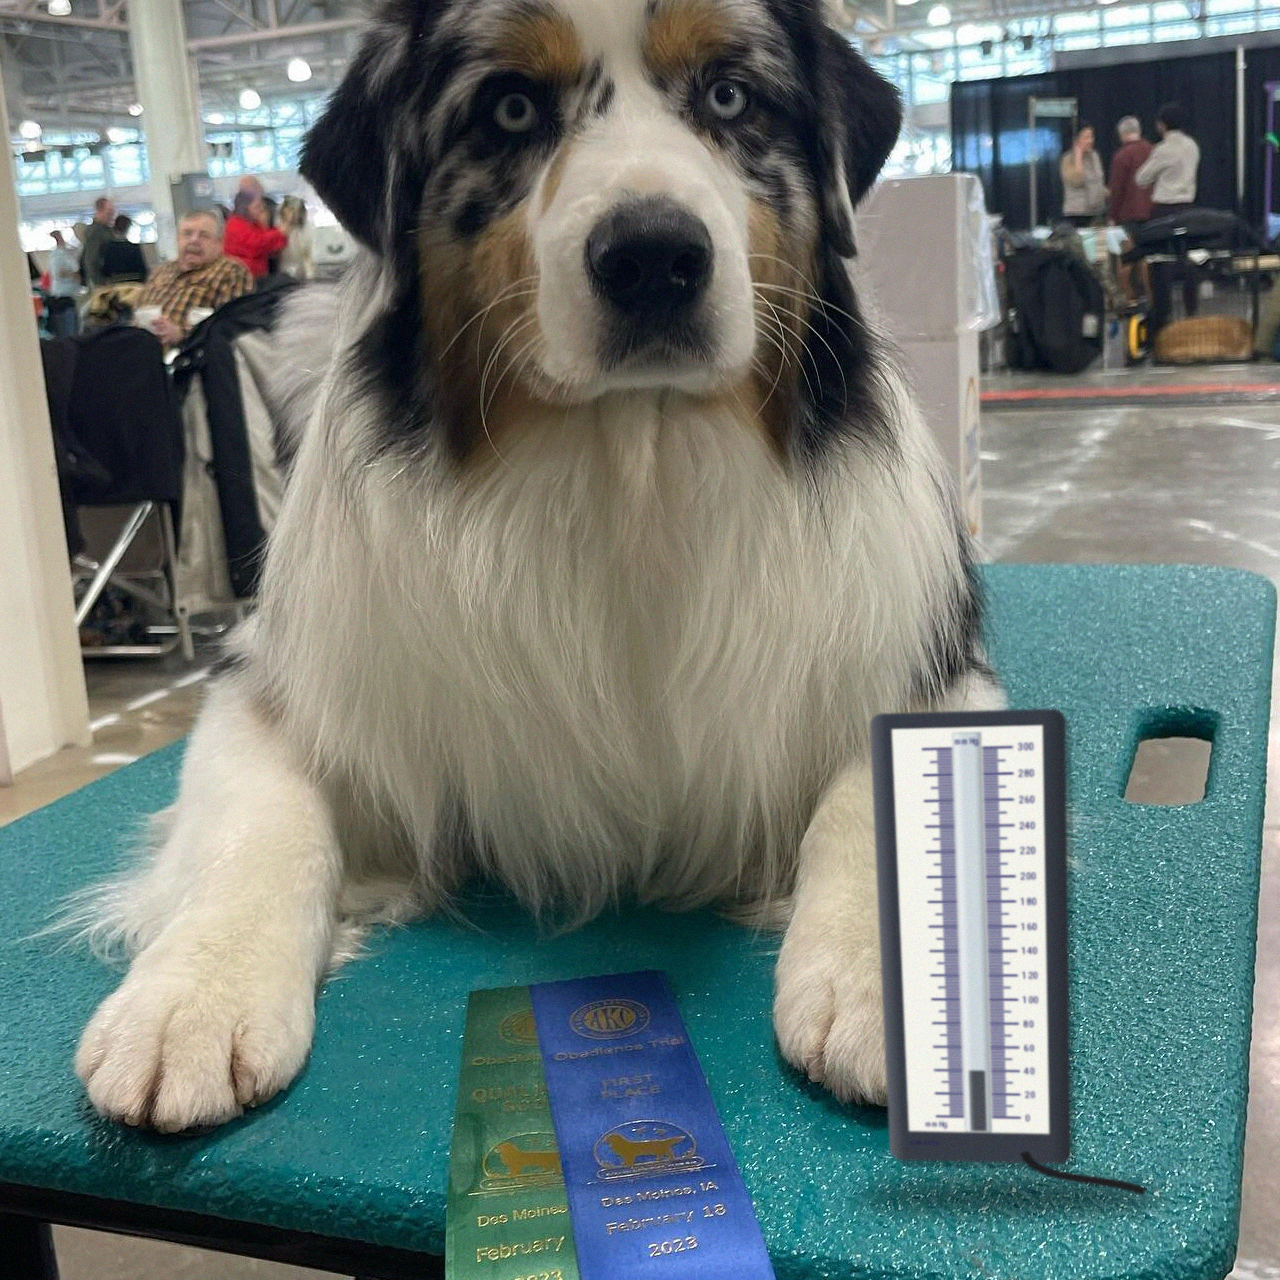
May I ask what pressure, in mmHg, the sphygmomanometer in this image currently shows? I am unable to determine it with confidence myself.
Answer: 40 mmHg
